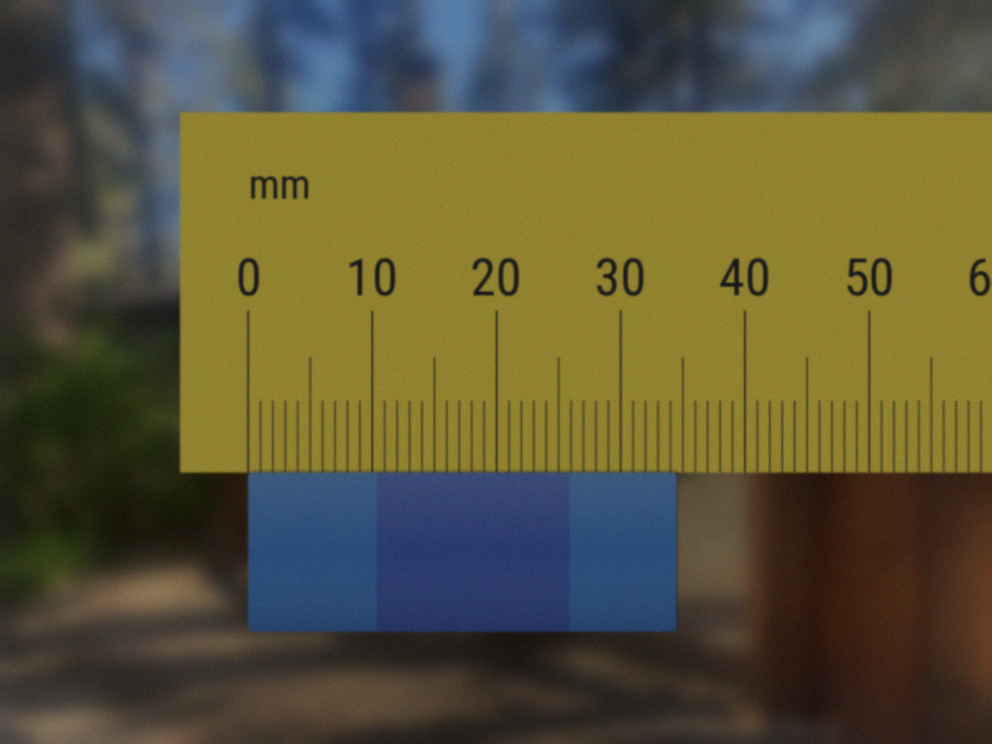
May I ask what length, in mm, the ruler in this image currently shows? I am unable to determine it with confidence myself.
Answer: 34.5 mm
